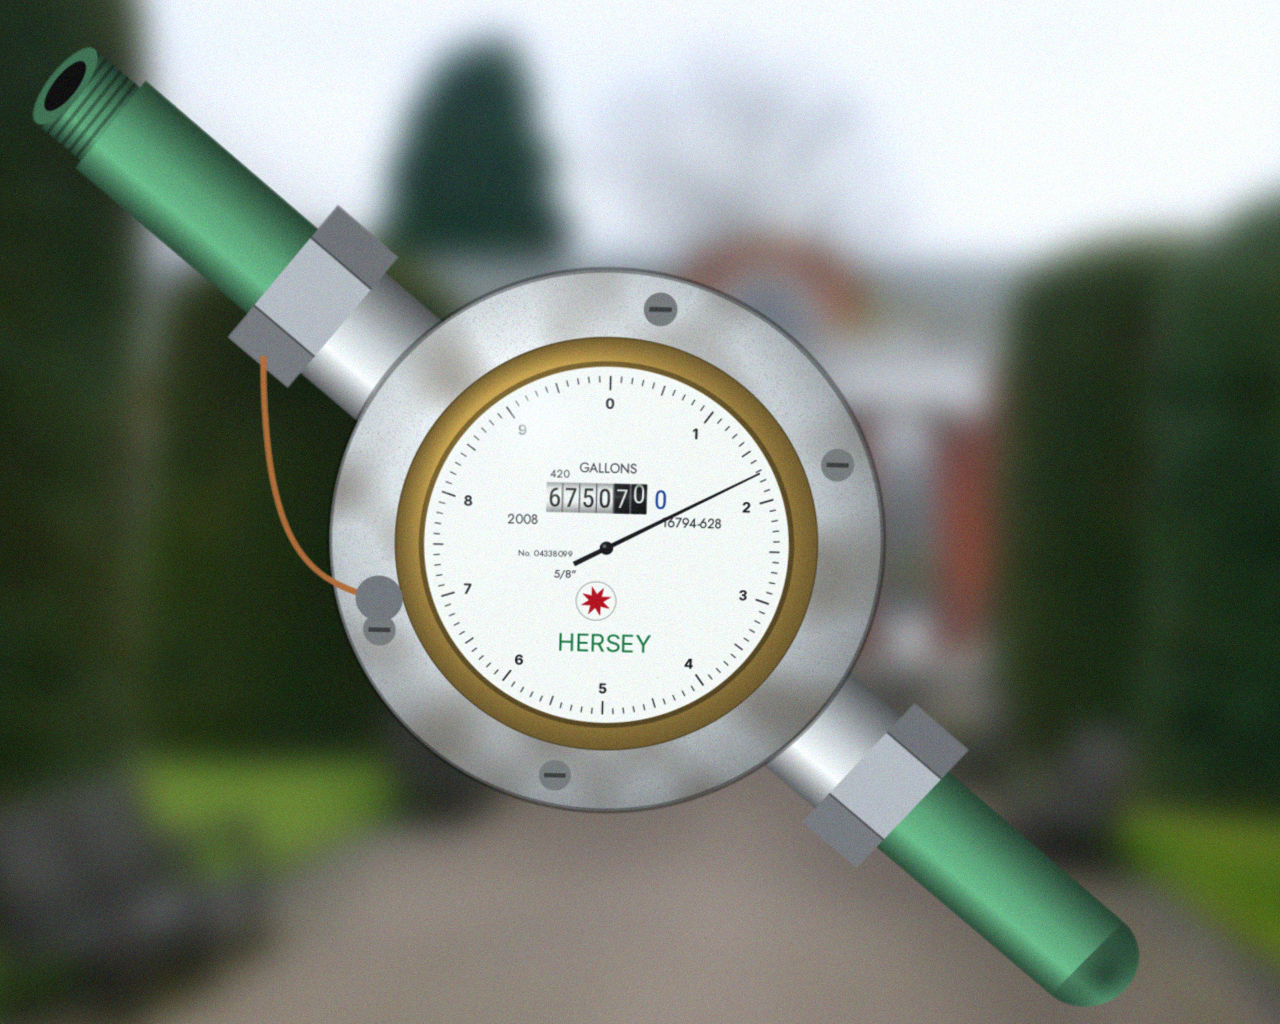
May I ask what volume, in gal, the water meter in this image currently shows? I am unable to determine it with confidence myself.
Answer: 6750701.7 gal
